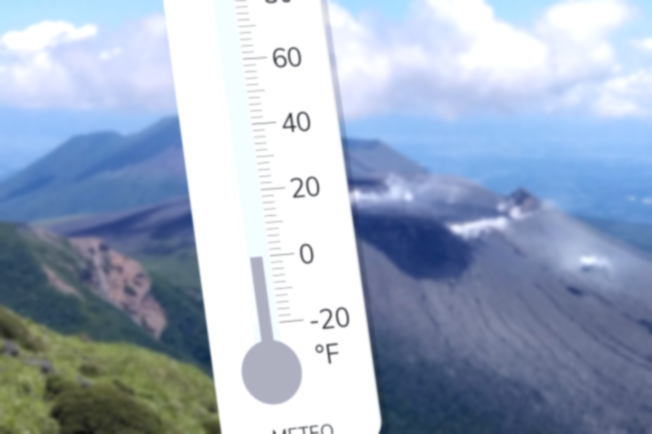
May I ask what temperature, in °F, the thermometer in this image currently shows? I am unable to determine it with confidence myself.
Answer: 0 °F
